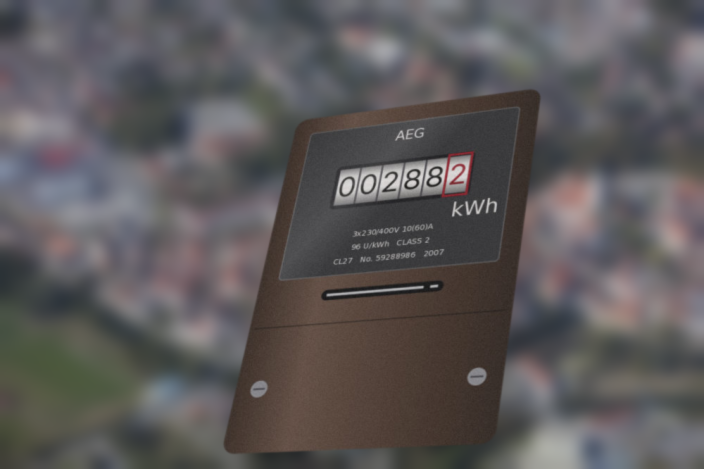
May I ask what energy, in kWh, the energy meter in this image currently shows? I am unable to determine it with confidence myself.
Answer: 288.2 kWh
